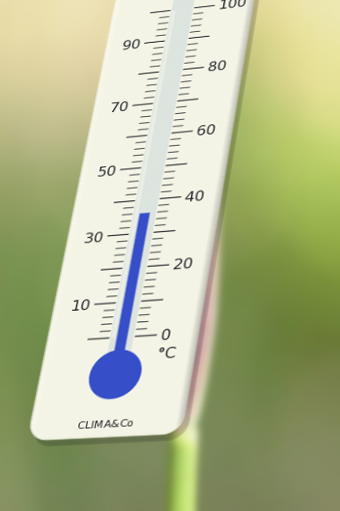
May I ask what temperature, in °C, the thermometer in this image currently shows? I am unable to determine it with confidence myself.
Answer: 36 °C
